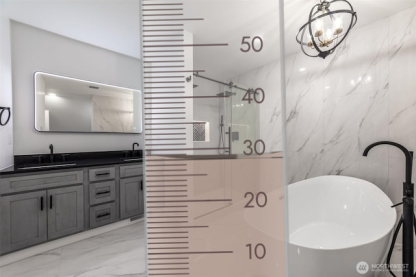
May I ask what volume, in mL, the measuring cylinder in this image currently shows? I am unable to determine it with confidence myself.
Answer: 28 mL
